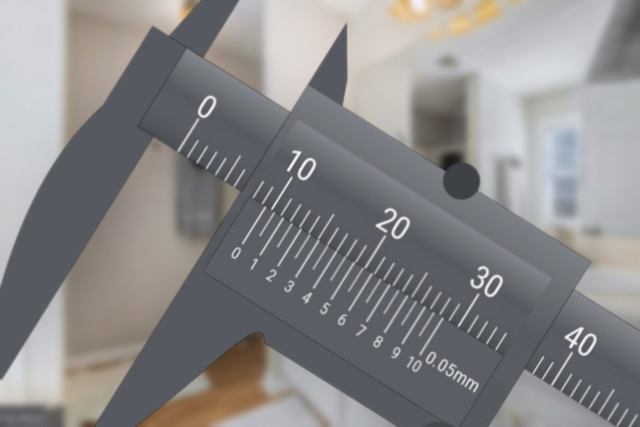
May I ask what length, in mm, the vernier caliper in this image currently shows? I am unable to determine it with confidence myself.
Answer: 9.4 mm
